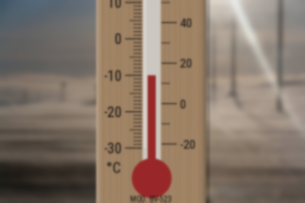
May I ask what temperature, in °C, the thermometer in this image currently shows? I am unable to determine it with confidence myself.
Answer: -10 °C
